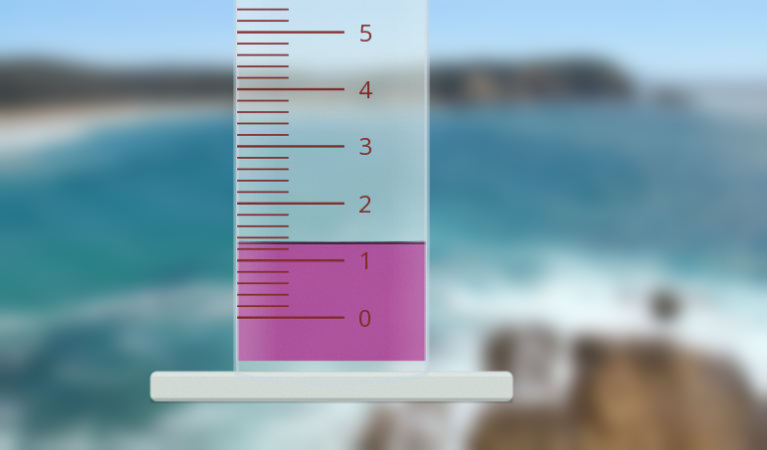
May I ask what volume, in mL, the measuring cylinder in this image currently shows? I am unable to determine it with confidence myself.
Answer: 1.3 mL
